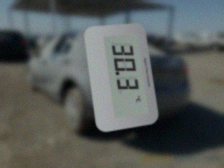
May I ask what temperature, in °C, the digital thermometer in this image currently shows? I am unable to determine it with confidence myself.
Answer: 30.3 °C
